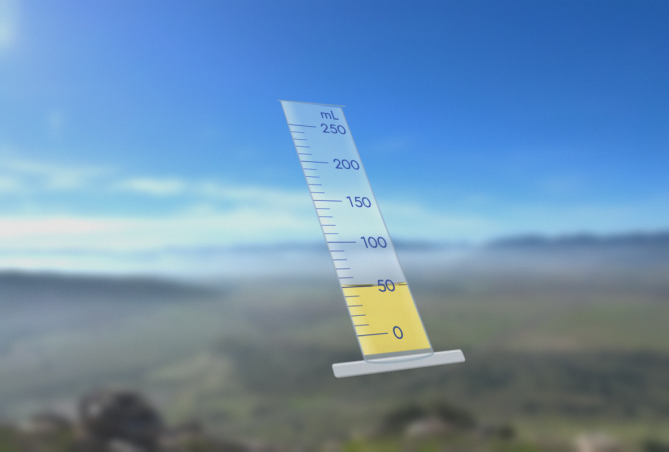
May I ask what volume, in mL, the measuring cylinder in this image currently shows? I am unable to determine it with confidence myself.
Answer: 50 mL
